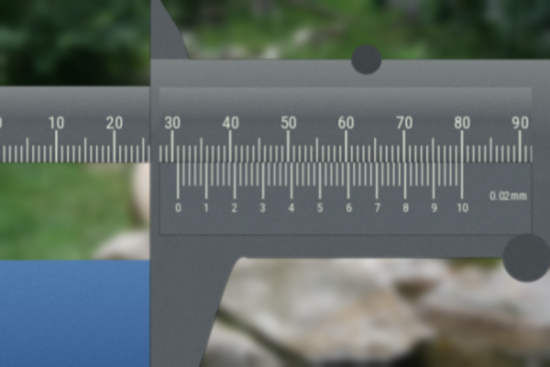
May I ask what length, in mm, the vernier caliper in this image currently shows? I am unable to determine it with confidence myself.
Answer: 31.0 mm
